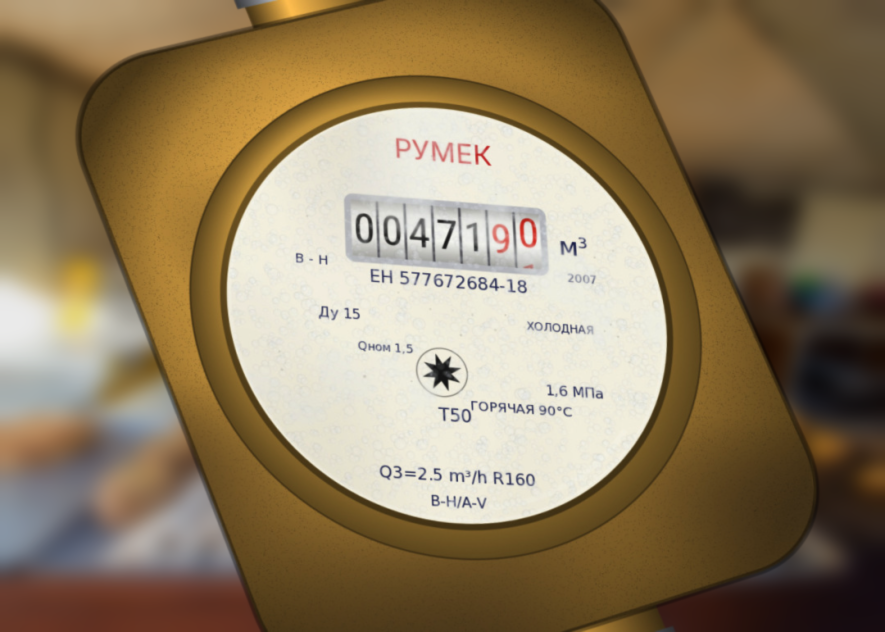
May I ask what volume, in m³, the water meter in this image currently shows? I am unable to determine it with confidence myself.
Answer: 471.90 m³
